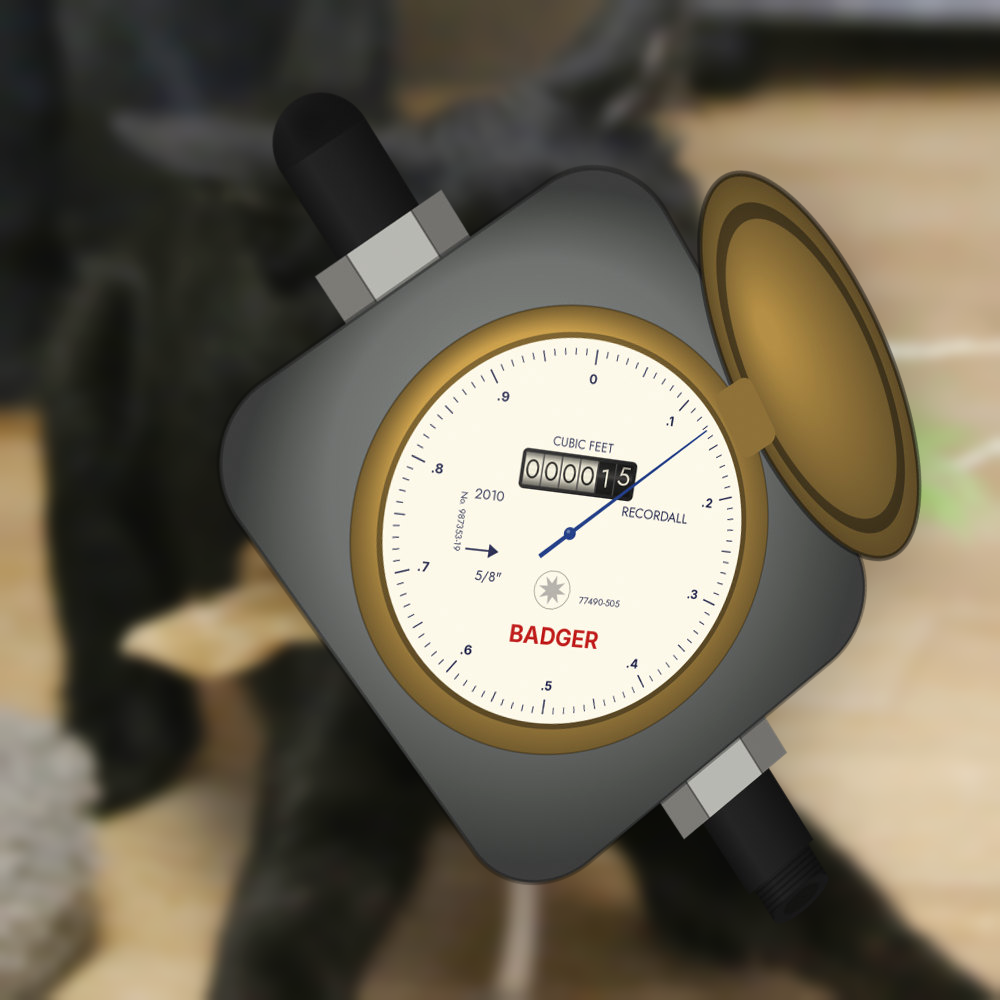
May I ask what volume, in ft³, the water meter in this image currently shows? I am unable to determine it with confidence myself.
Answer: 15.13 ft³
